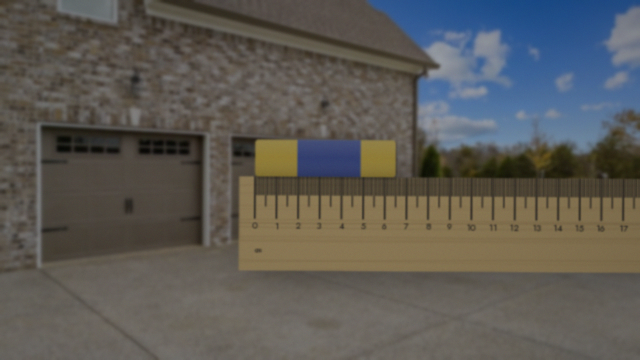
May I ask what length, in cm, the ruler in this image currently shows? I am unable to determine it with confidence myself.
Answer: 6.5 cm
